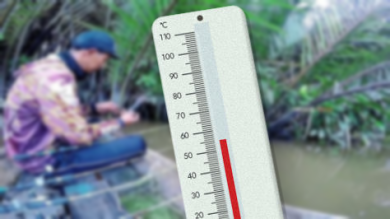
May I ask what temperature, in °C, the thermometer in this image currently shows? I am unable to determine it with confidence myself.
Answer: 55 °C
